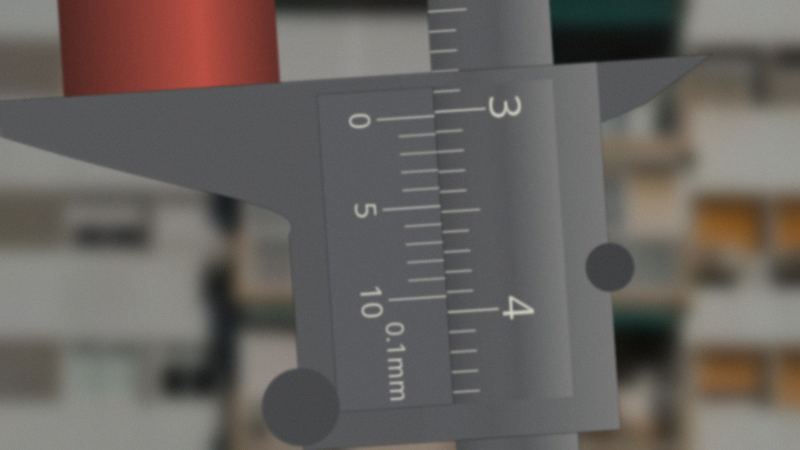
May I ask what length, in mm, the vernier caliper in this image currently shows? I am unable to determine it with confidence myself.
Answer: 30.2 mm
